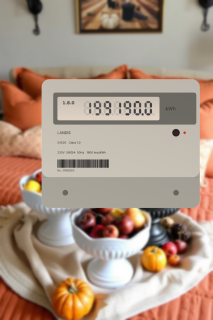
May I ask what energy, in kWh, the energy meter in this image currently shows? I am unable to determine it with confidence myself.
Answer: 199190.0 kWh
